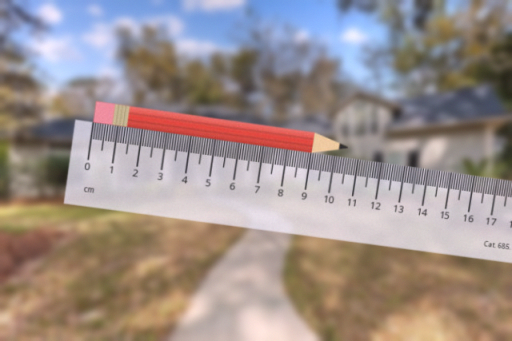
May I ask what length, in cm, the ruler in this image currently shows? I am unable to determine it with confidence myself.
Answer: 10.5 cm
